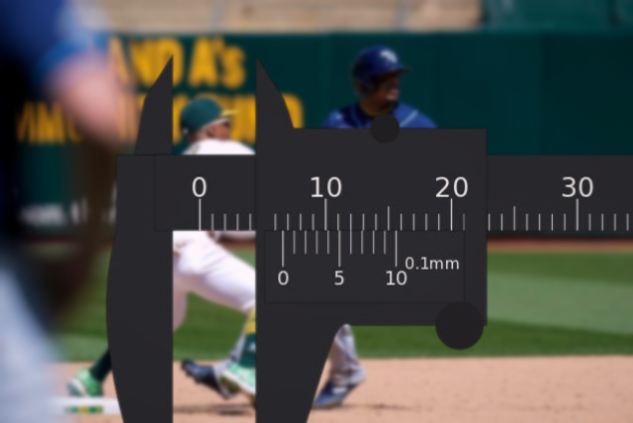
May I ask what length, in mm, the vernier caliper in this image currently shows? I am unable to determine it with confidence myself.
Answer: 6.6 mm
